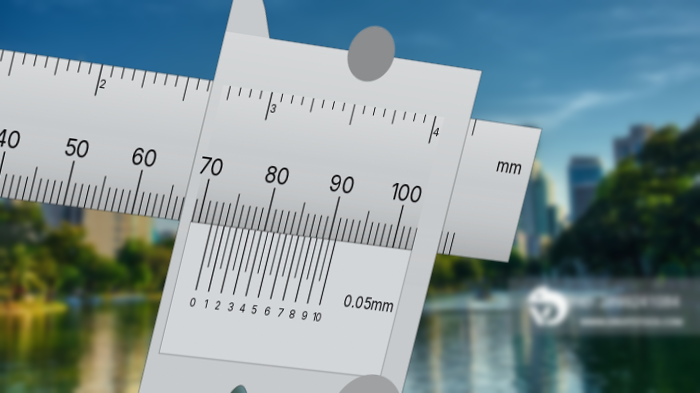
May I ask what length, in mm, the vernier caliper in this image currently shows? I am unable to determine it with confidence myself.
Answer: 72.0 mm
